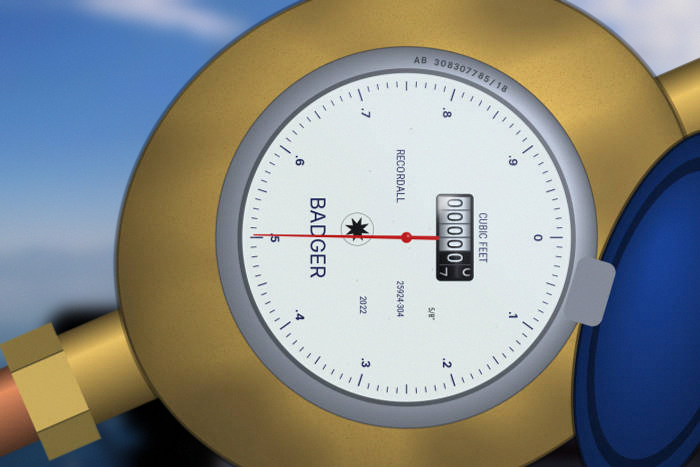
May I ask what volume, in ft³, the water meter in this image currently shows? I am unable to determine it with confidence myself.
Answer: 6.50 ft³
